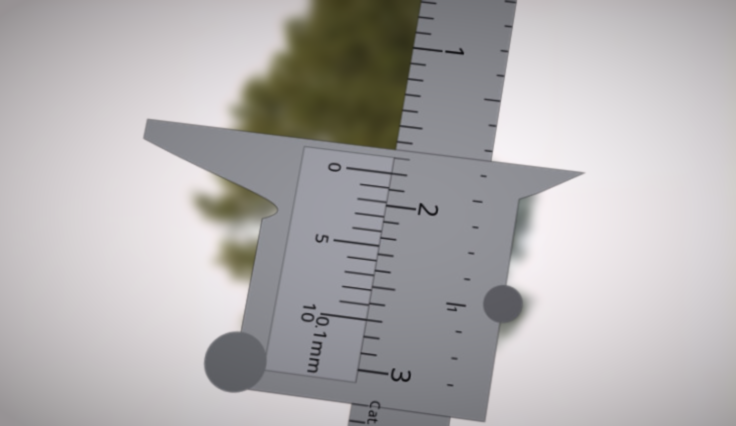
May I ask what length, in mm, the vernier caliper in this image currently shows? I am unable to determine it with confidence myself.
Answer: 18.0 mm
